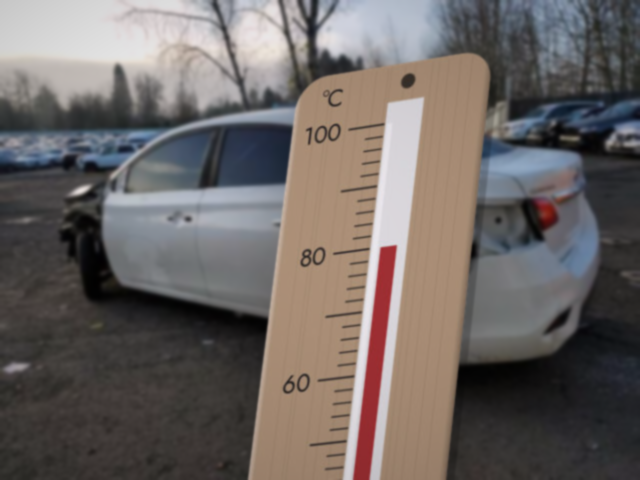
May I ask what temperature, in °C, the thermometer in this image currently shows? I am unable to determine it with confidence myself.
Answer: 80 °C
